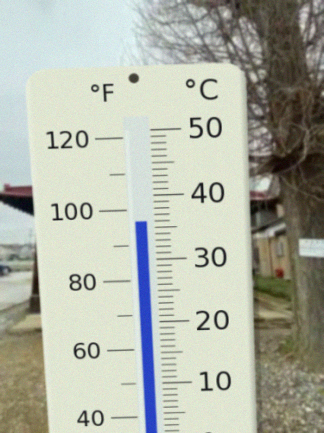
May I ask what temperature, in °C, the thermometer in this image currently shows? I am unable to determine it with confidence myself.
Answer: 36 °C
